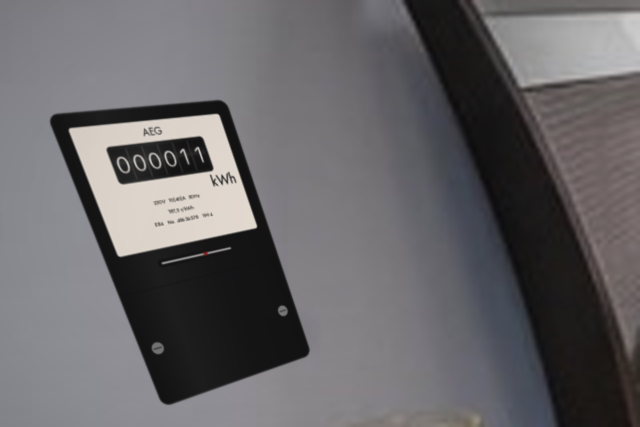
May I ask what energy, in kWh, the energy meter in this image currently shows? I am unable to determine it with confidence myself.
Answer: 11 kWh
